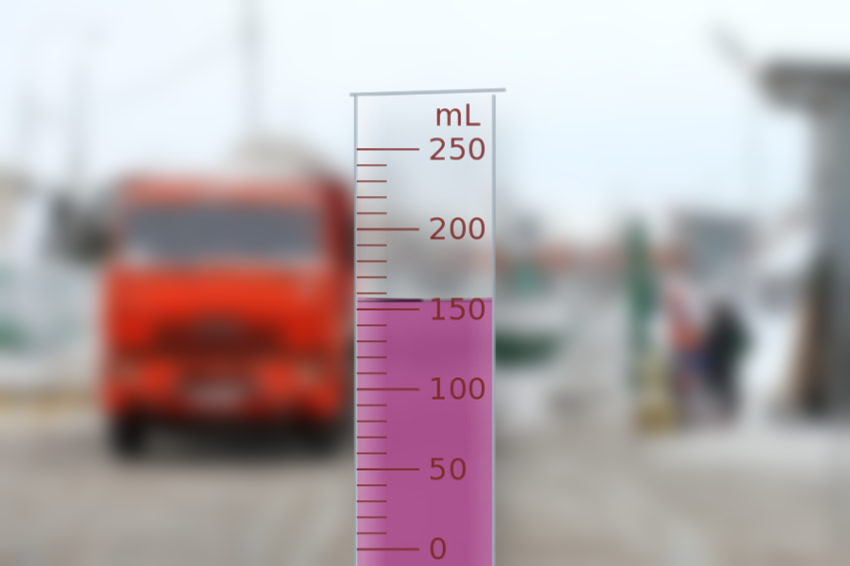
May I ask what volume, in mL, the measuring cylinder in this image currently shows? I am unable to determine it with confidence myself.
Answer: 155 mL
